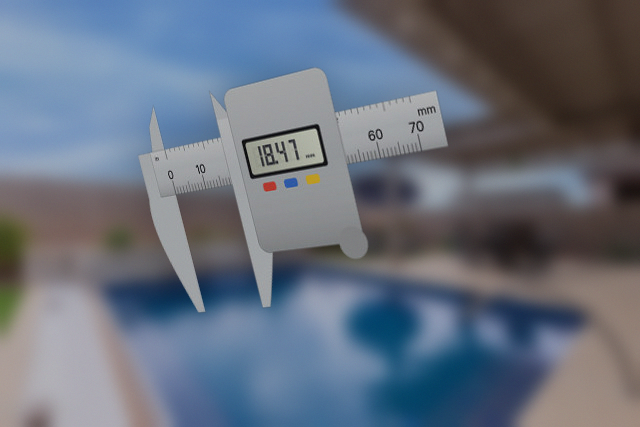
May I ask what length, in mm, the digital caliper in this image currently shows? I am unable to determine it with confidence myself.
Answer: 18.47 mm
